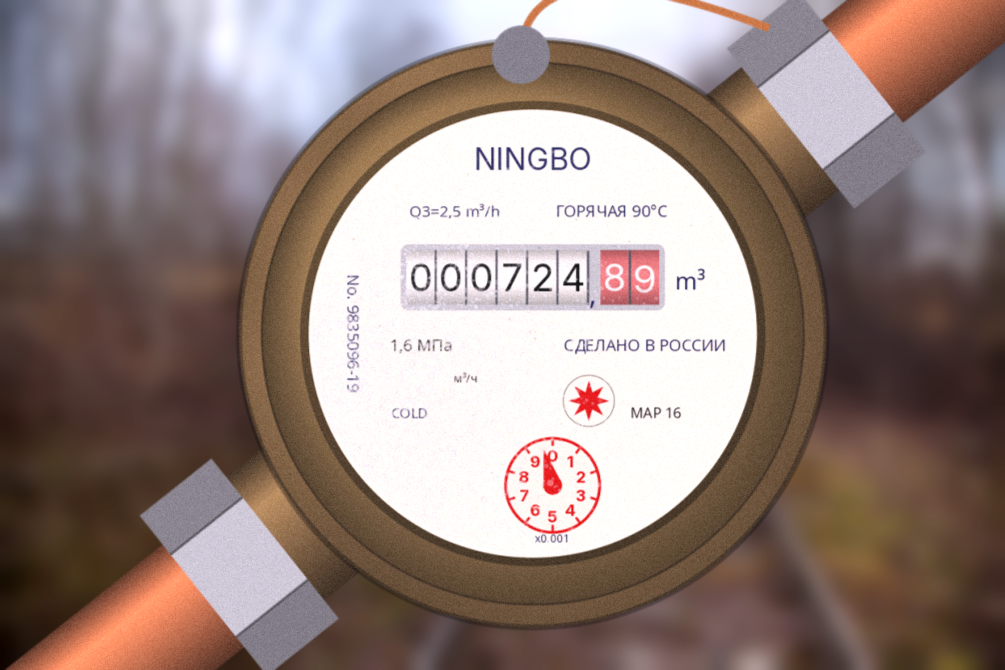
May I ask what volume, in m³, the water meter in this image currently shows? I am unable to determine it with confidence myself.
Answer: 724.889 m³
